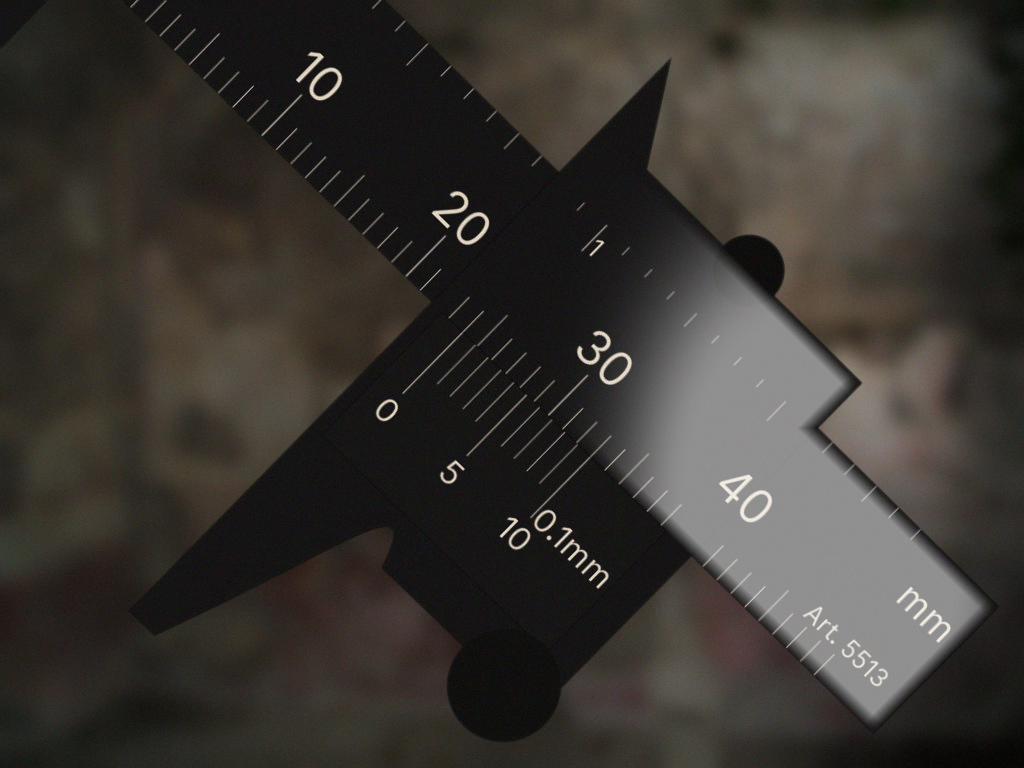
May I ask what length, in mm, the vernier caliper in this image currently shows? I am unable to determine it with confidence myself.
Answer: 24.0 mm
